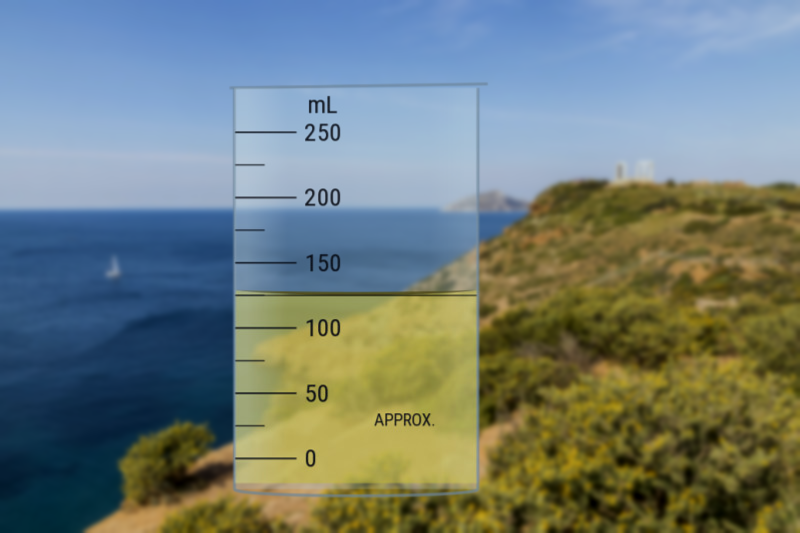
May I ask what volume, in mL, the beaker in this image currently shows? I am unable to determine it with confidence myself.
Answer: 125 mL
